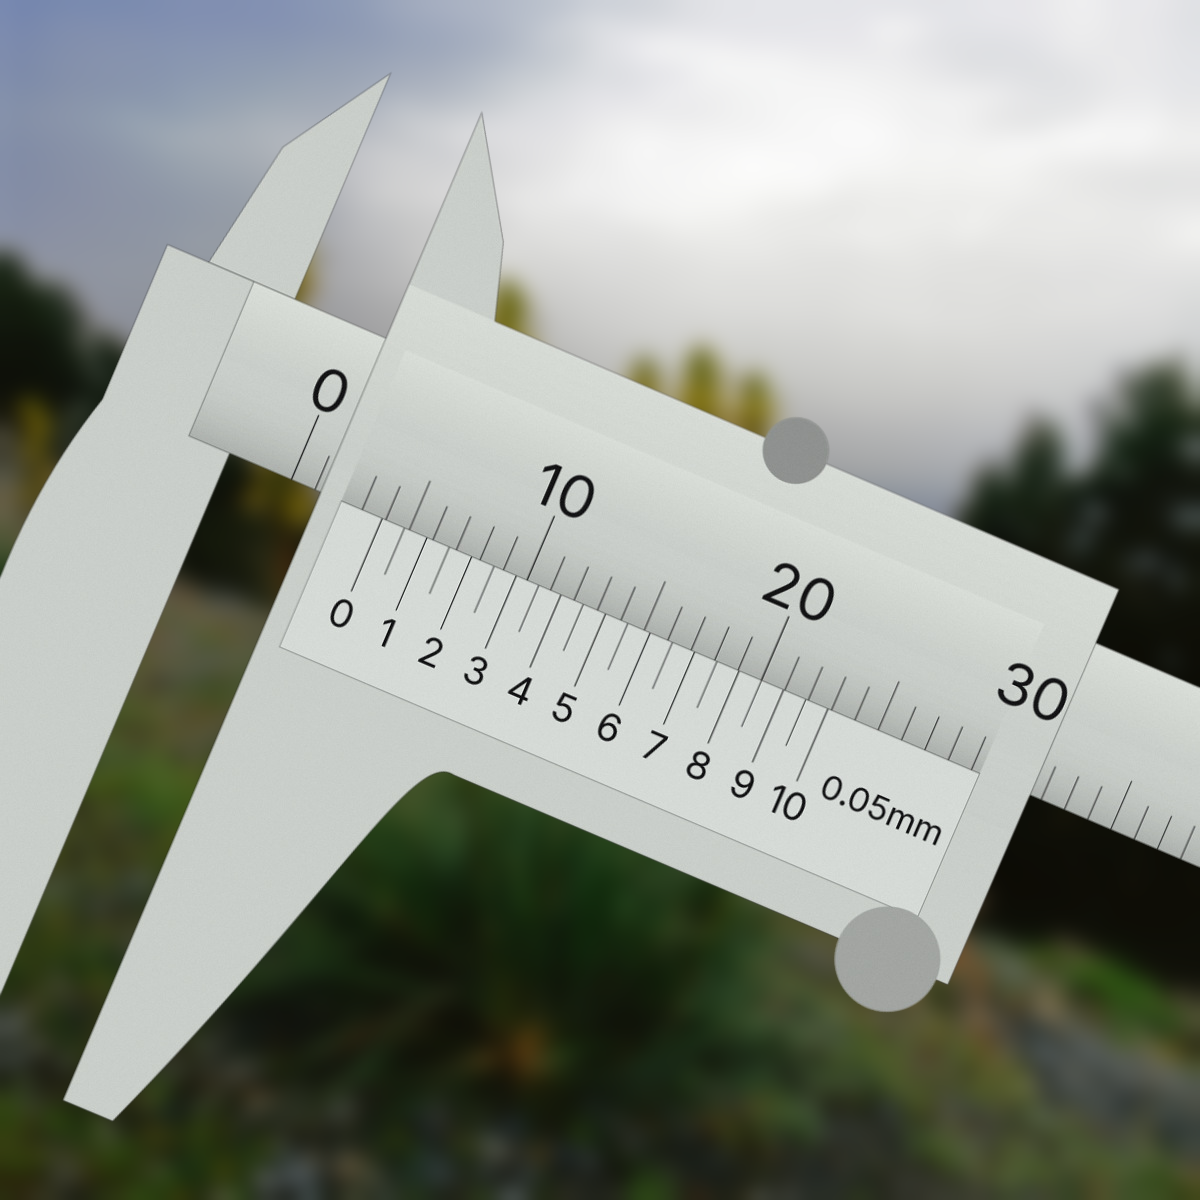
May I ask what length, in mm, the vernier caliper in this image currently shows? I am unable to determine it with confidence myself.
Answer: 3.85 mm
